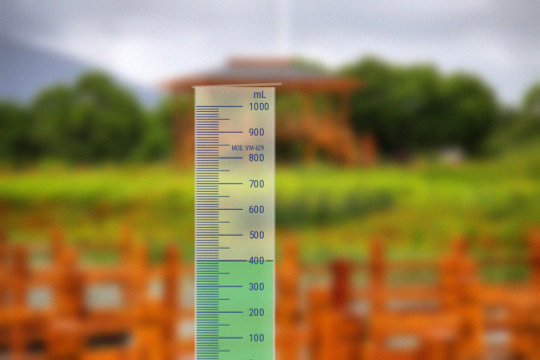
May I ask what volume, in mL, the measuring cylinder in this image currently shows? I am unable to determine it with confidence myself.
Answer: 400 mL
